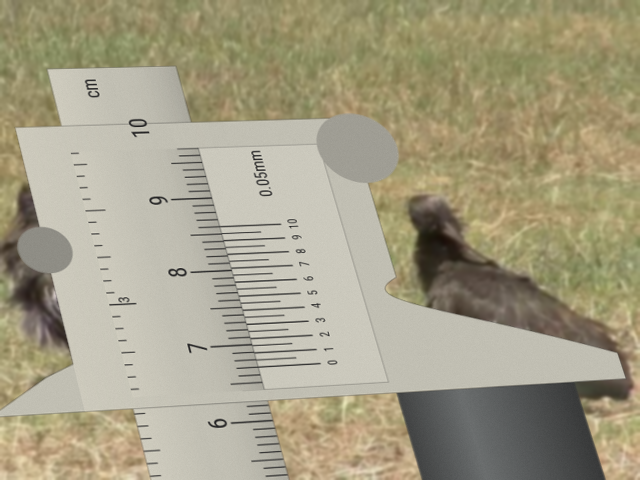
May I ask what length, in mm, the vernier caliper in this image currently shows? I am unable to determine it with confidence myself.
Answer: 67.0 mm
